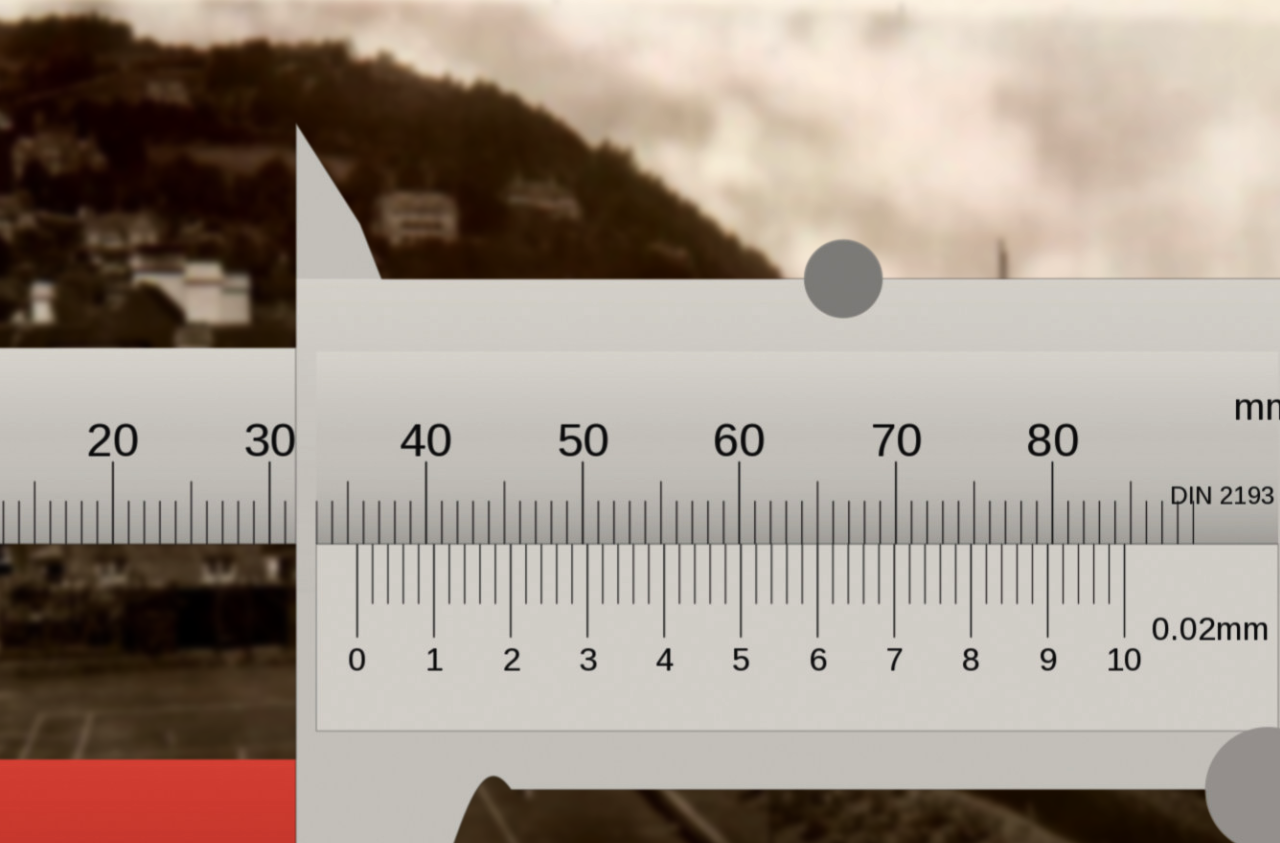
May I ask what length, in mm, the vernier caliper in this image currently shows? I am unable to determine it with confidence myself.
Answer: 35.6 mm
